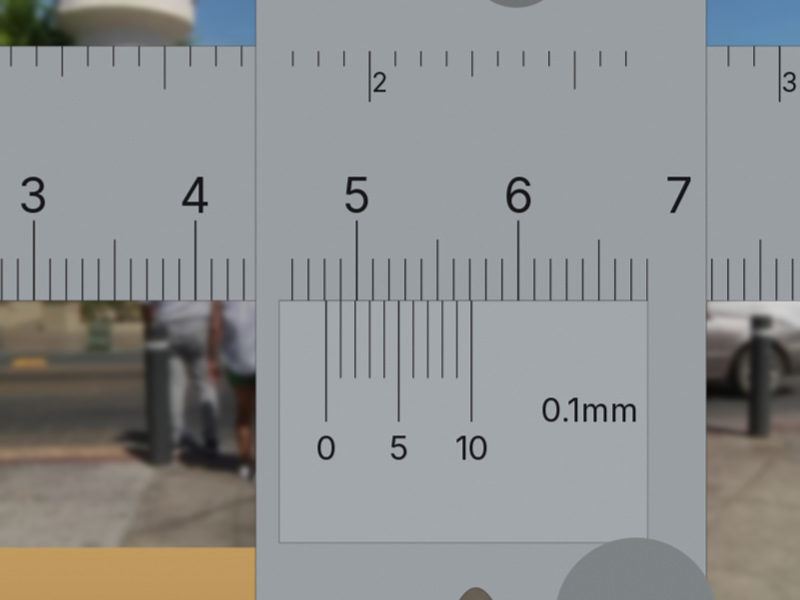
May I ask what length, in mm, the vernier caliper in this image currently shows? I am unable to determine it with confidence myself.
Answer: 48.1 mm
